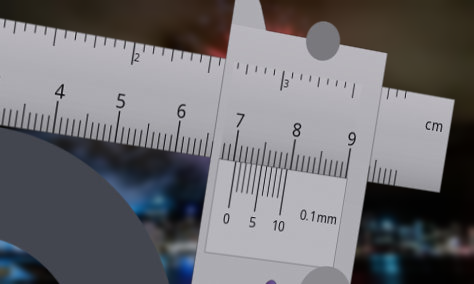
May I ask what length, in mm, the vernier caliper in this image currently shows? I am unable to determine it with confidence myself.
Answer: 70.4 mm
